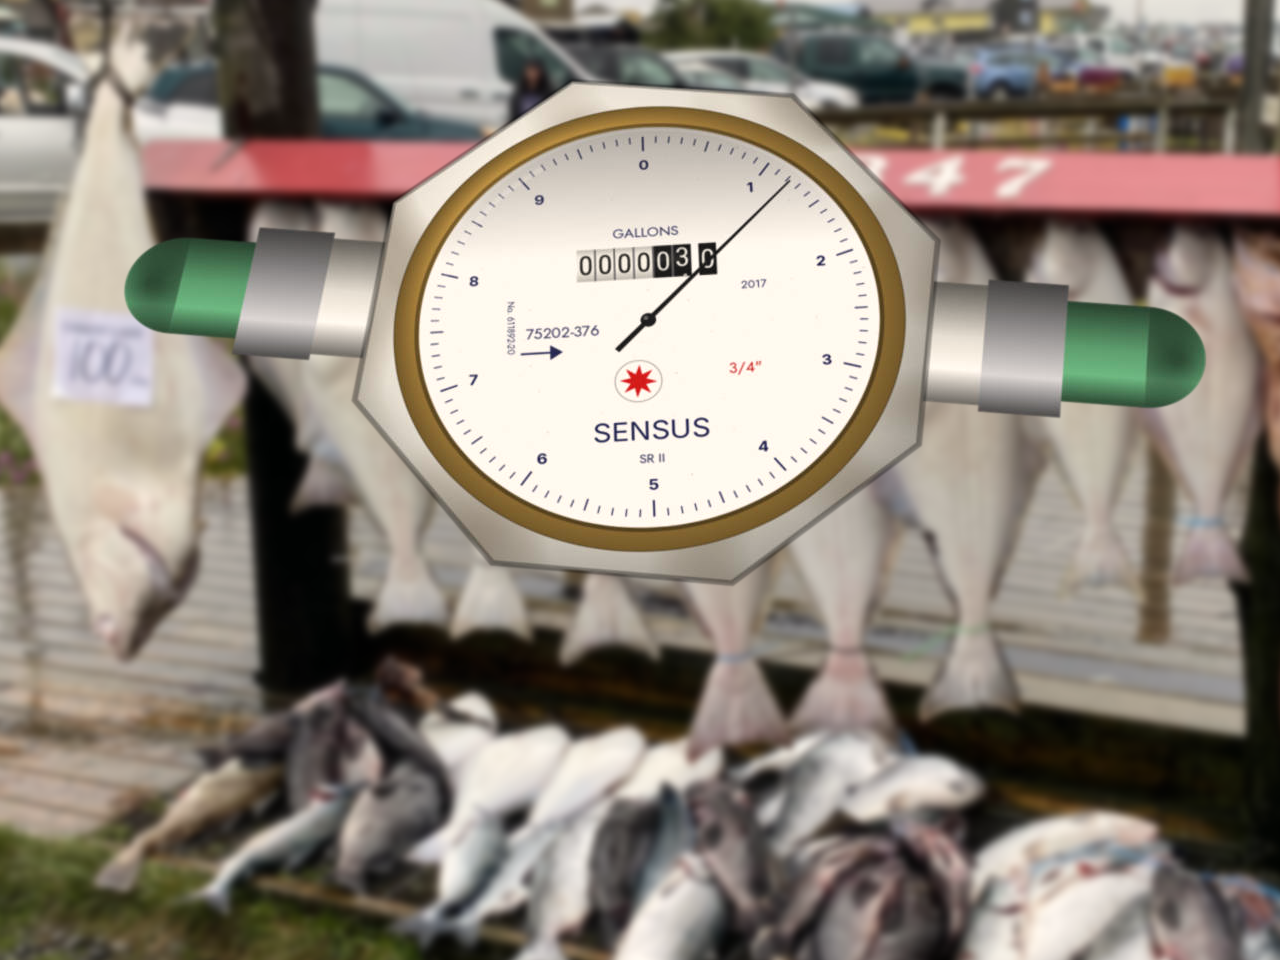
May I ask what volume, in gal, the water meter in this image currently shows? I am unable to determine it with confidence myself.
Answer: 31.2 gal
